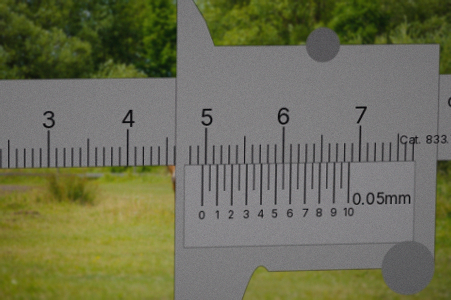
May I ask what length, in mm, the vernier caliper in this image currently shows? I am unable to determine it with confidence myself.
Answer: 49.6 mm
